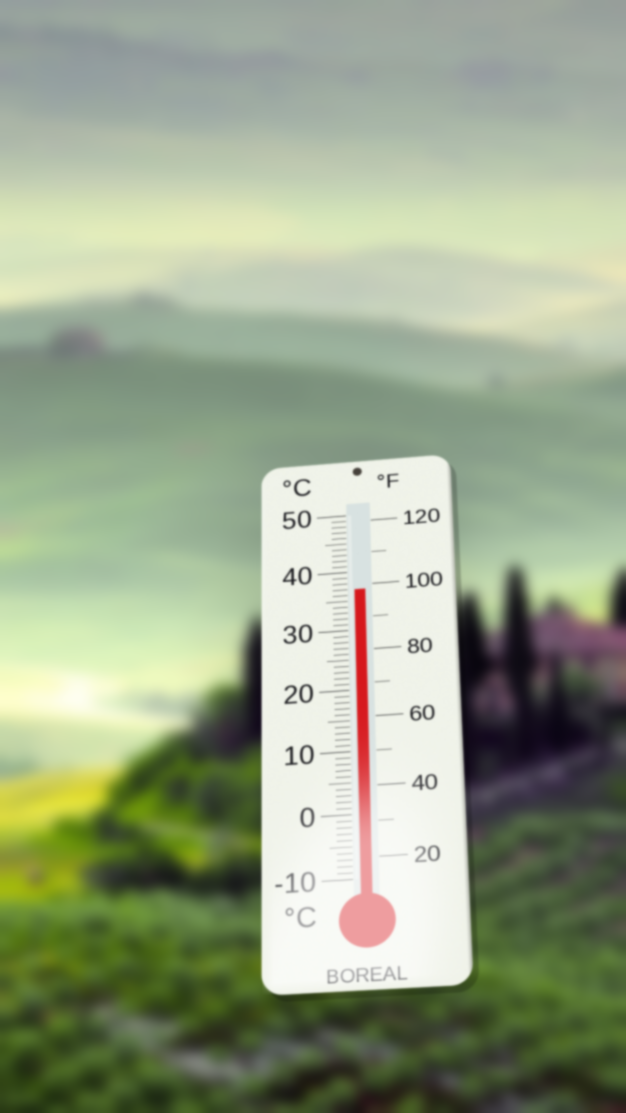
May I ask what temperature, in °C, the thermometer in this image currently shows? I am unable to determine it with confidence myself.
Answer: 37 °C
